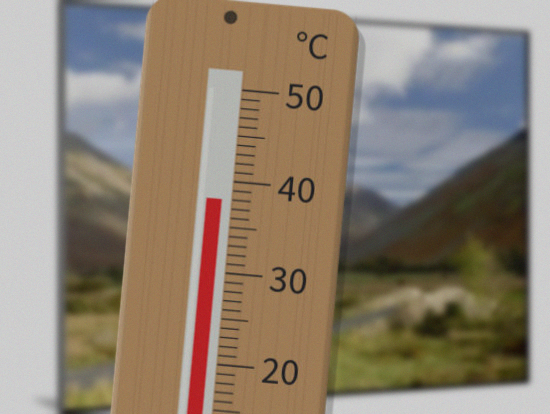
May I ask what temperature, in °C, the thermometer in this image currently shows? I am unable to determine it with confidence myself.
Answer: 38 °C
